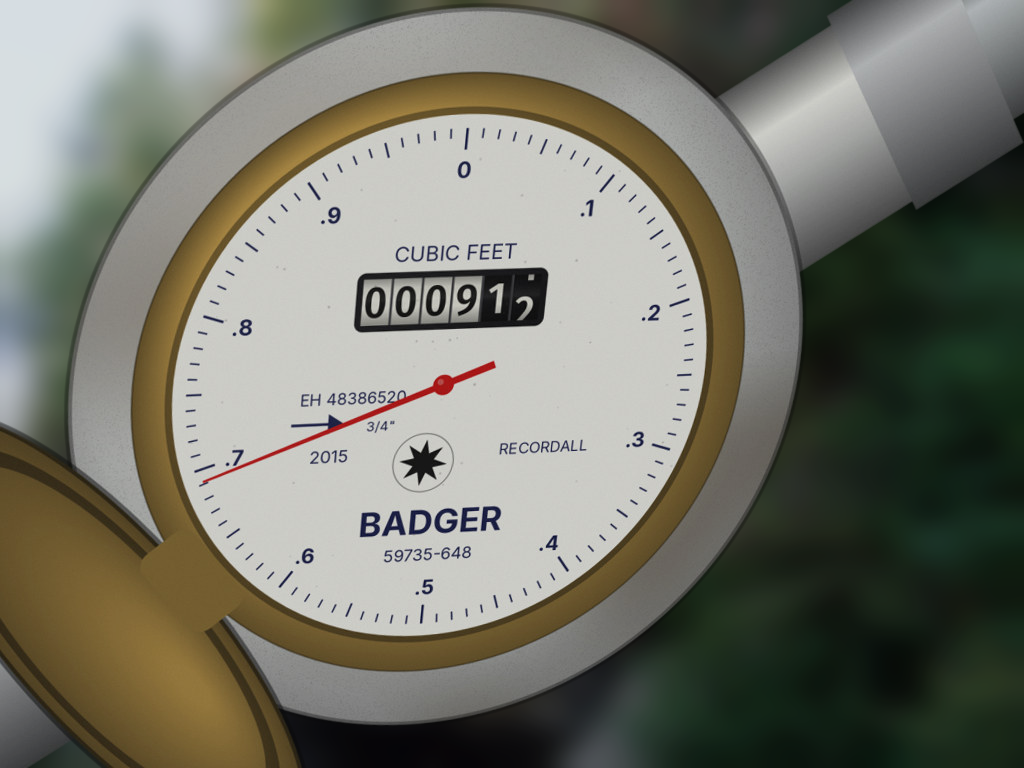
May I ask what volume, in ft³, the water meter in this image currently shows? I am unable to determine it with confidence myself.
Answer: 911.69 ft³
